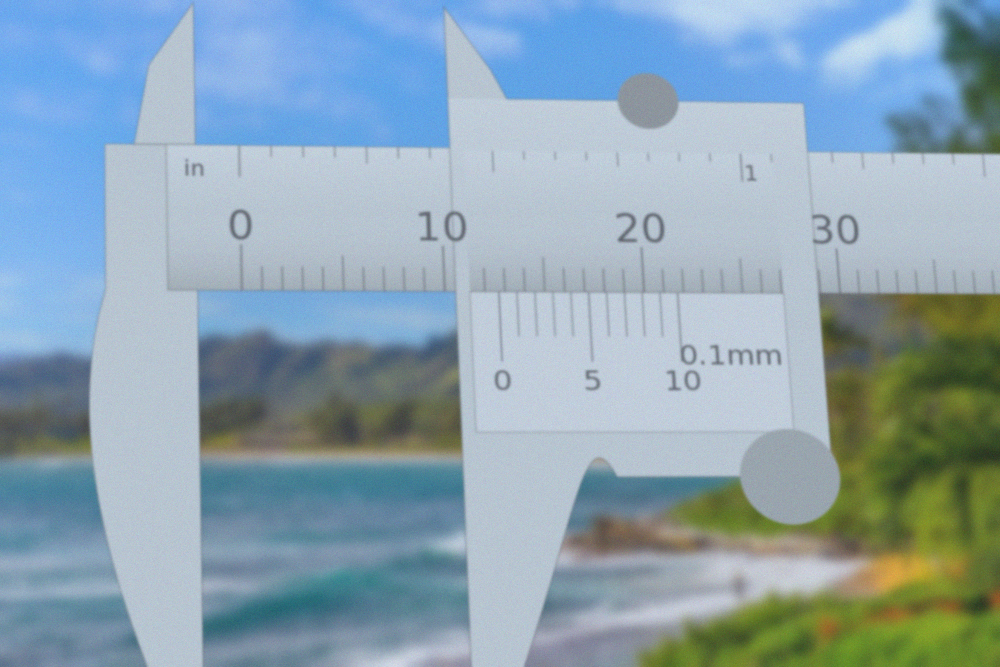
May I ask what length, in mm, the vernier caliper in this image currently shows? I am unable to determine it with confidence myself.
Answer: 12.7 mm
